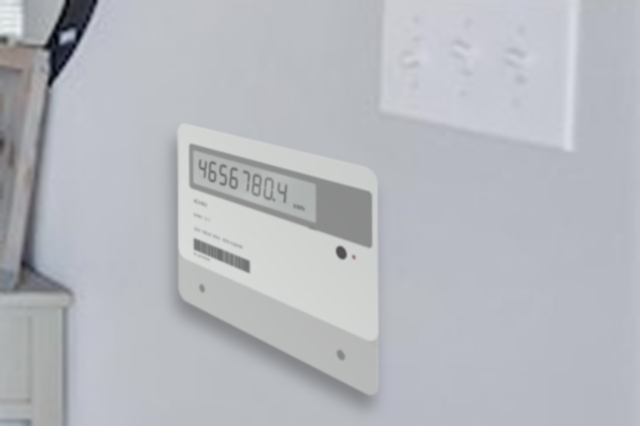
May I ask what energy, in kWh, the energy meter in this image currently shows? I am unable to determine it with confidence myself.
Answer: 4656780.4 kWh
